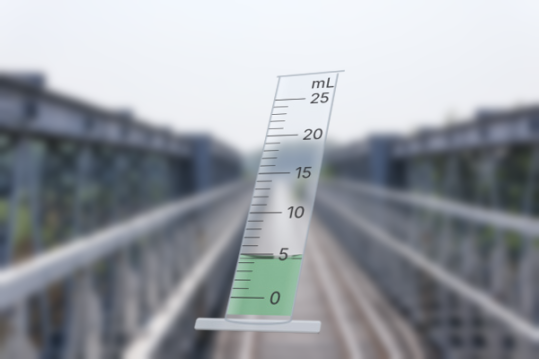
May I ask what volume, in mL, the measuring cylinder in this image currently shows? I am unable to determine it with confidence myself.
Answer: 4.5 mL
